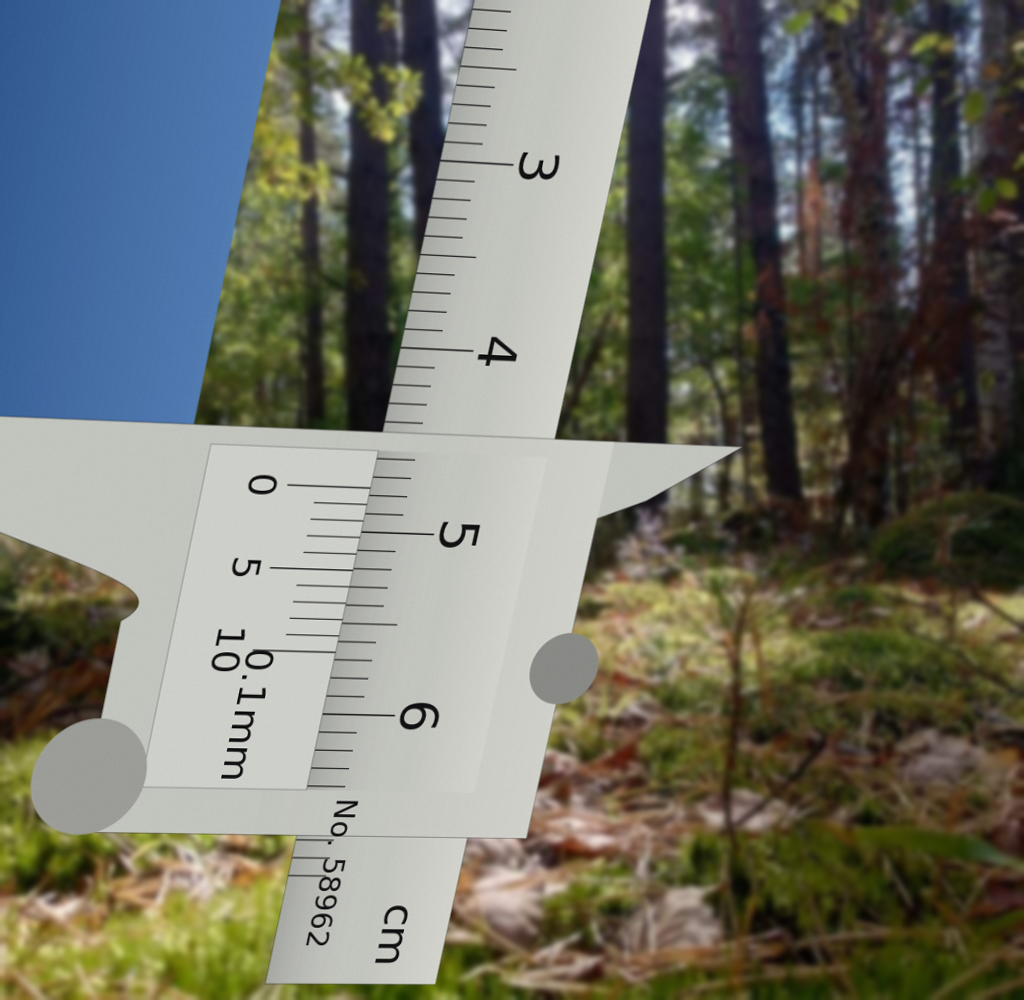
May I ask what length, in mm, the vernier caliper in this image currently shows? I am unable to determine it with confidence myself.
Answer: 47.6 mm
